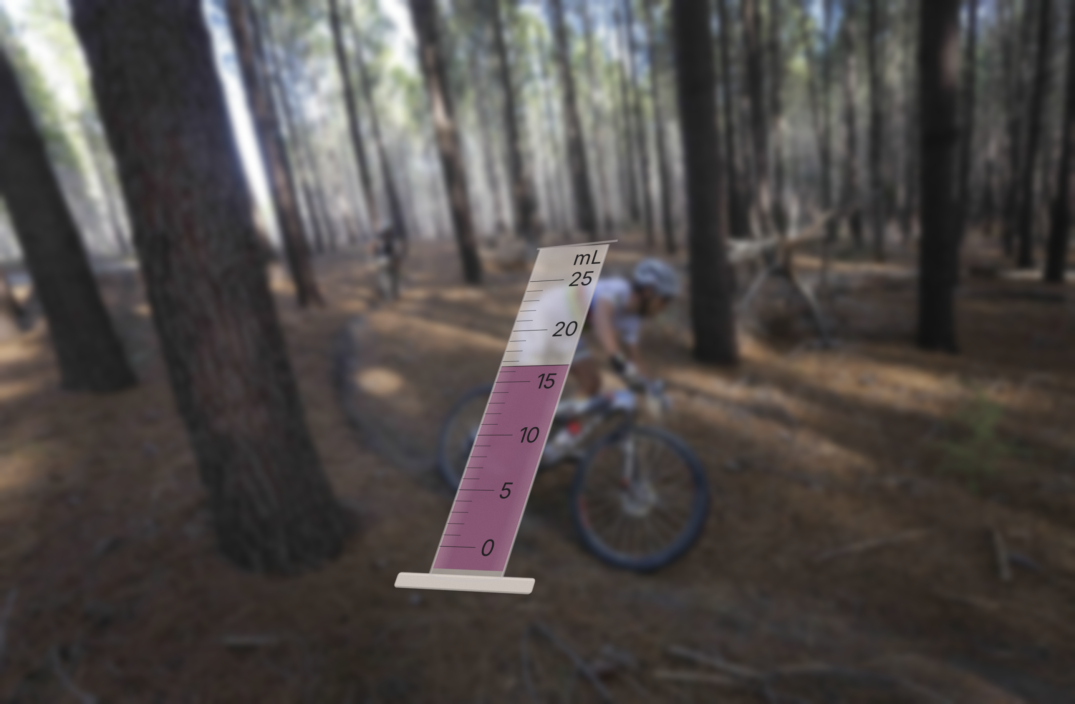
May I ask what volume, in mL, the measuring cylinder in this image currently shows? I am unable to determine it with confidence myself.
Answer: 16.5 mL
